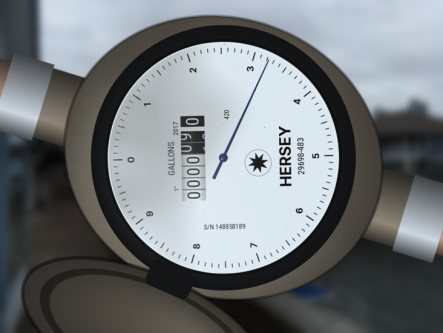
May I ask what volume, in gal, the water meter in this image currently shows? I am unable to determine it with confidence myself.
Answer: 93.2 gal
